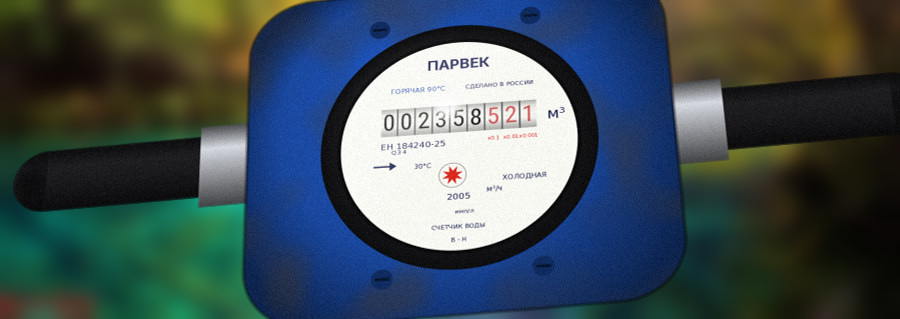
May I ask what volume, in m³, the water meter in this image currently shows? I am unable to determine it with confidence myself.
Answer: 2358.521 m³
